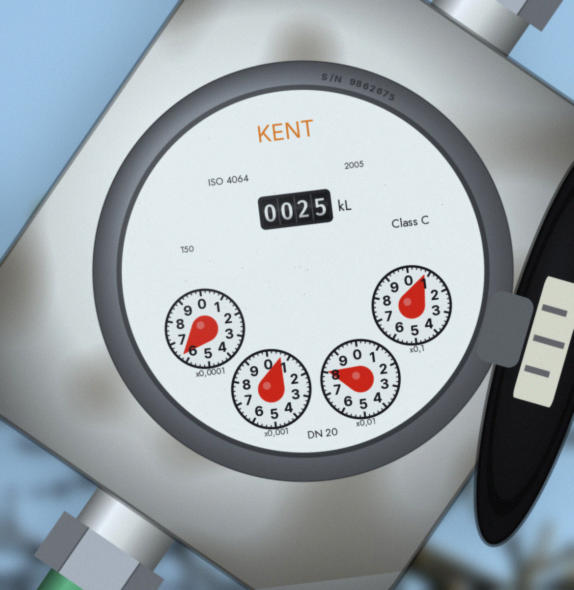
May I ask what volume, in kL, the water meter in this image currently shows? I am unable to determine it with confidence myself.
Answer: 25.0806 kL
